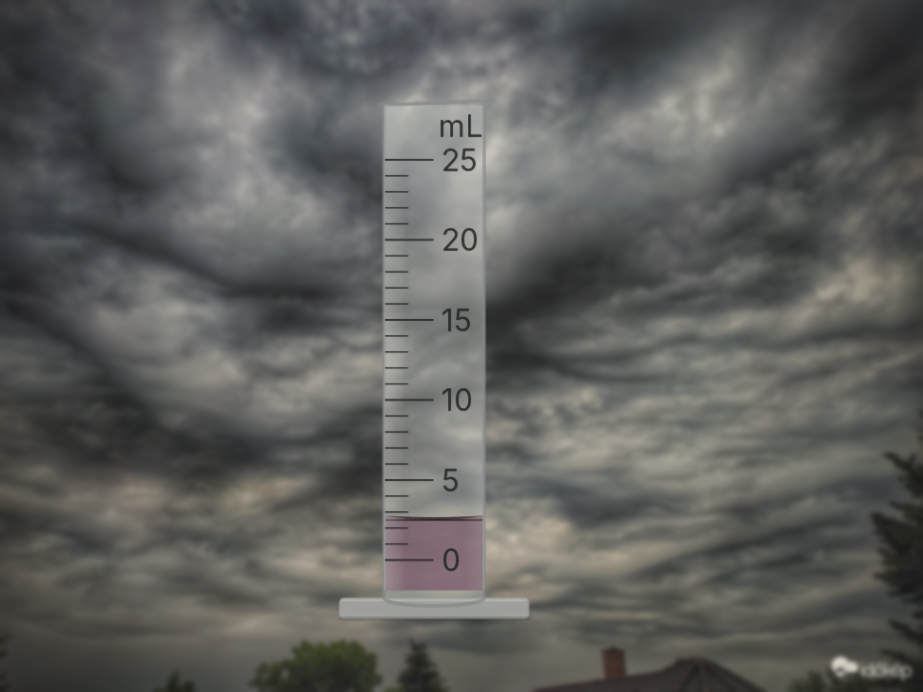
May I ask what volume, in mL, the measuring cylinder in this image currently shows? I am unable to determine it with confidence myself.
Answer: 2.5 mL
